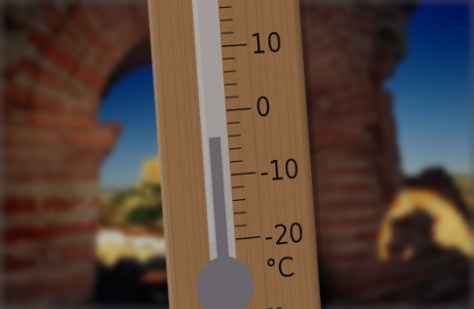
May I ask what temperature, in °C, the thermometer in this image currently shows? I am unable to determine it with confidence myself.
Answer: -4 °C
